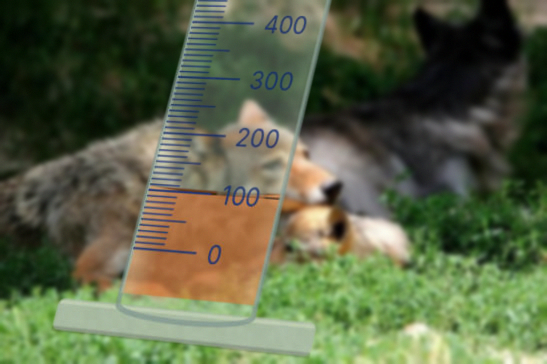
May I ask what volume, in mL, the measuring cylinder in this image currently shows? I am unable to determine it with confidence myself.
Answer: 100 mL
